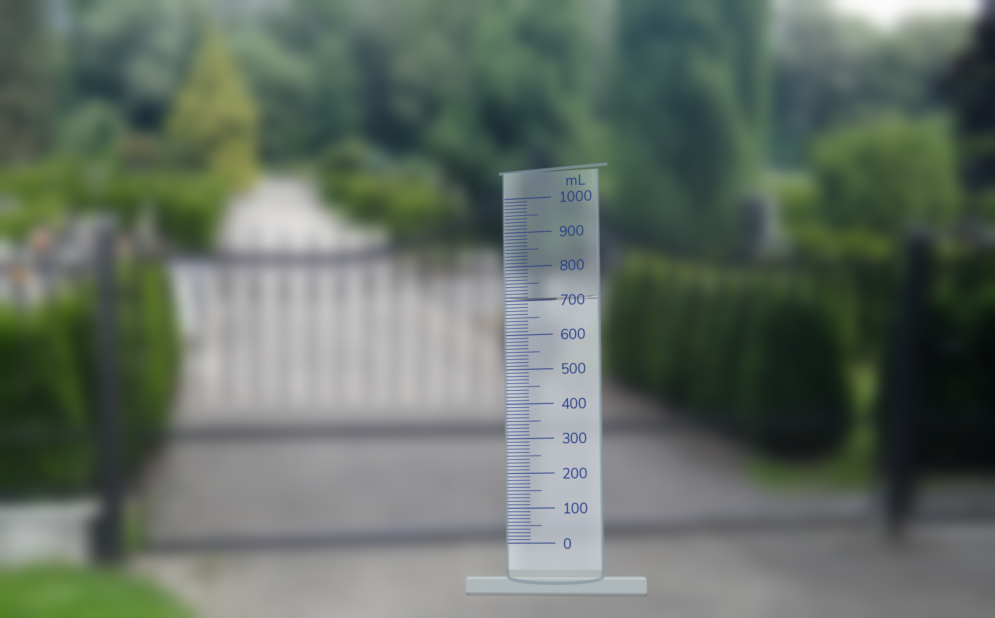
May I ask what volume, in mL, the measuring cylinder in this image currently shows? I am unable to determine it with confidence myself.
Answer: 700 mL
